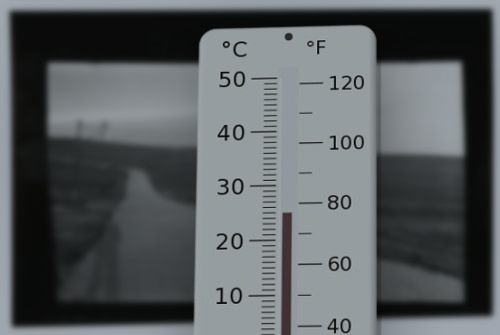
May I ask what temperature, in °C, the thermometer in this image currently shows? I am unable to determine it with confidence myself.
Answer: 25 °C
